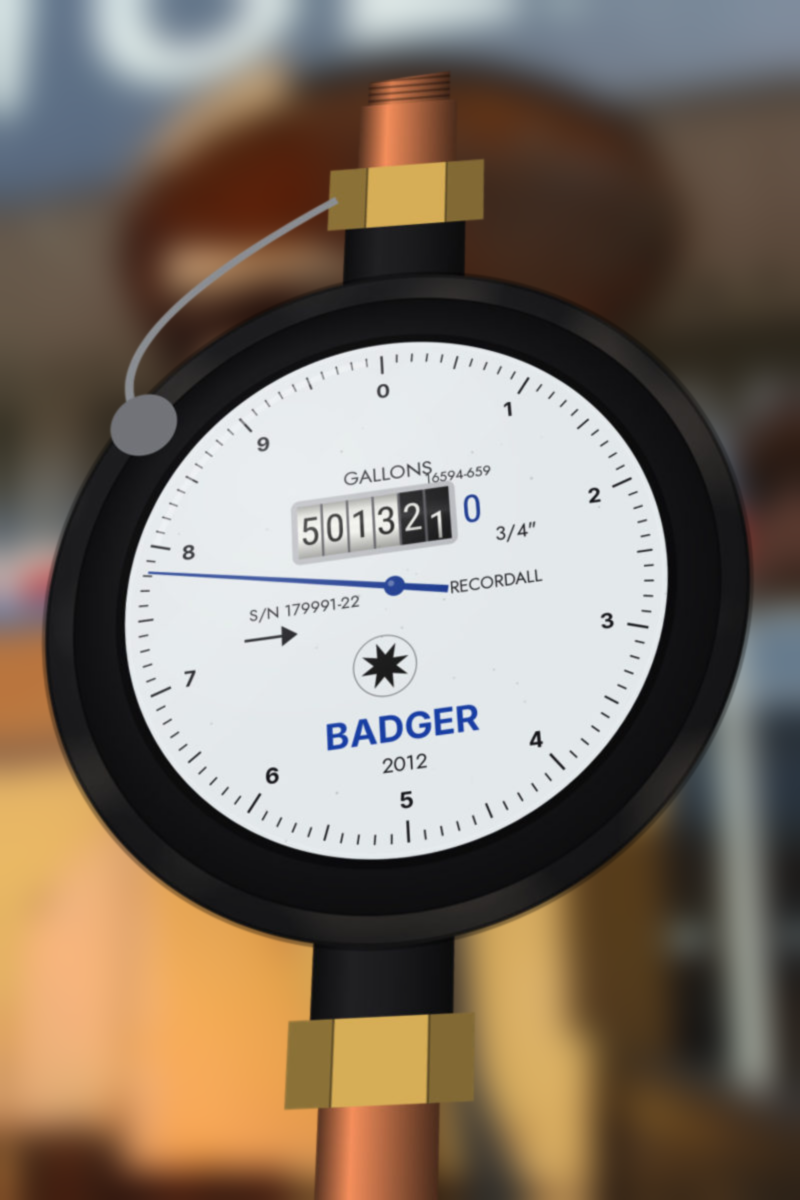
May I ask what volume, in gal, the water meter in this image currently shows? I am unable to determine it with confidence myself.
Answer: 5013207.8 gal
